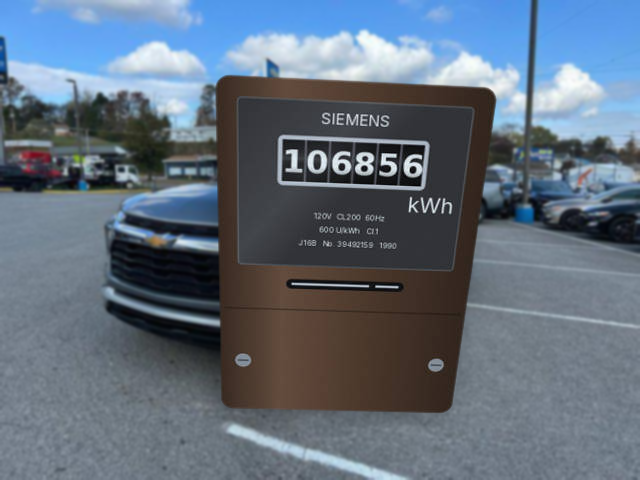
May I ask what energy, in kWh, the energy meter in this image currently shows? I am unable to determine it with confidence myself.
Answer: 106856 kWh
